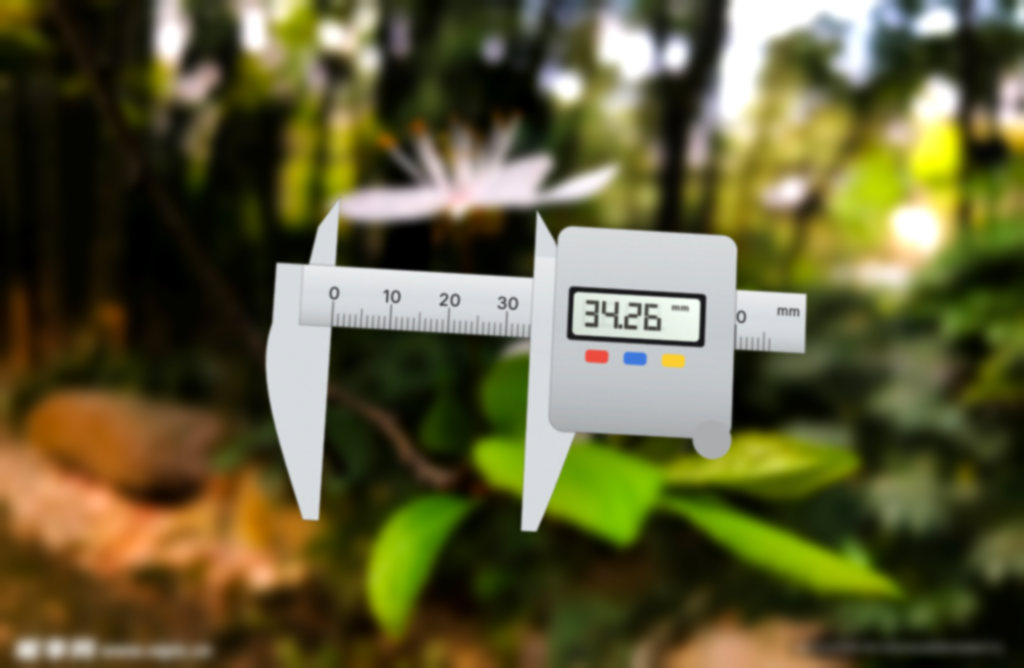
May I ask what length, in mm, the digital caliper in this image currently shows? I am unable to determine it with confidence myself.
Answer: 34.26 mm
